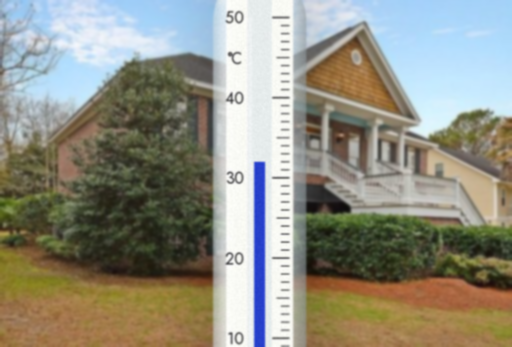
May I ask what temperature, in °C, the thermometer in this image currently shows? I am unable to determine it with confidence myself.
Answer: 32 °C
